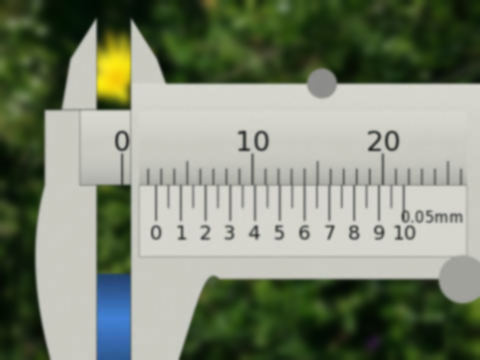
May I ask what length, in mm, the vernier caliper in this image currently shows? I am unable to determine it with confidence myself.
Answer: 2.6 mm
